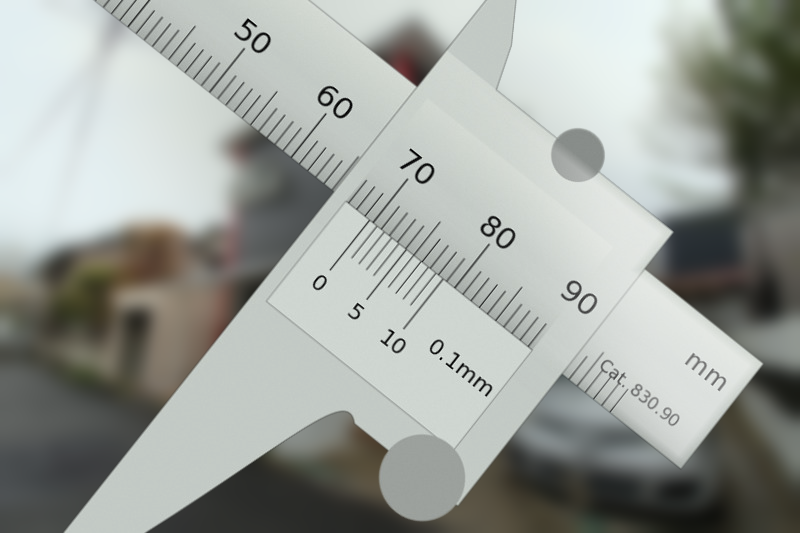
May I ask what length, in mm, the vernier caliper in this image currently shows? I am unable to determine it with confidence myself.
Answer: 69.6 mm
